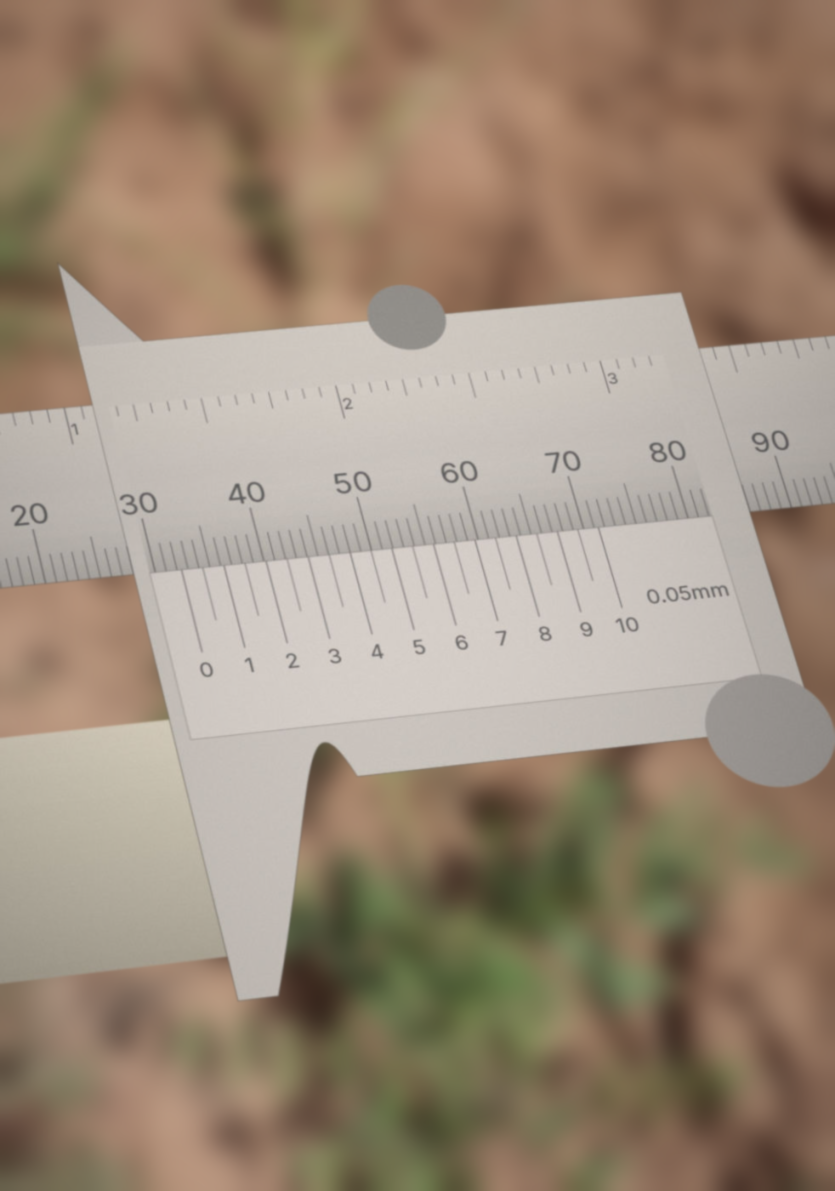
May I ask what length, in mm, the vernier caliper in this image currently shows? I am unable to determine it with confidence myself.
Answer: 32.4 mm
